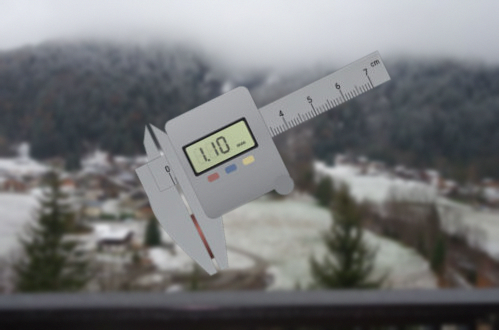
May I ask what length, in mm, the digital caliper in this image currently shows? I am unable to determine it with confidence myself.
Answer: 1.10 mm
